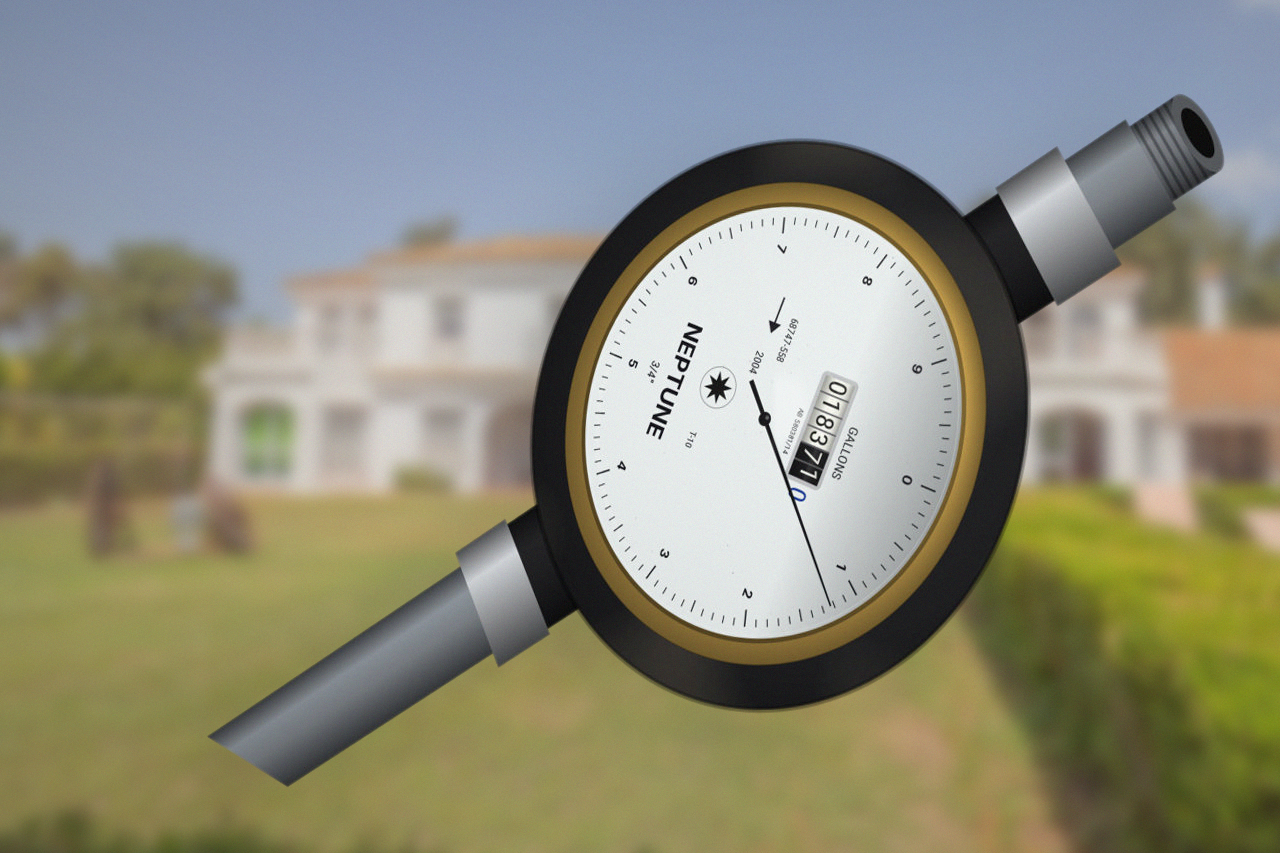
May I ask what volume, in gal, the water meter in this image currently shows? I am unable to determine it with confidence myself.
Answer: 183711.2 gal
